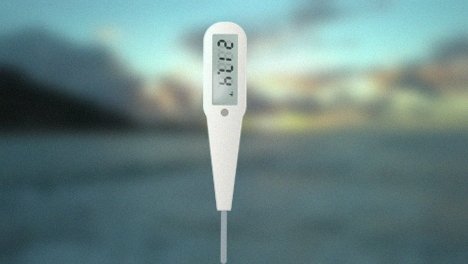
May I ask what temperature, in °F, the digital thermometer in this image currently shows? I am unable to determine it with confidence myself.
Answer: 217.4 °F
